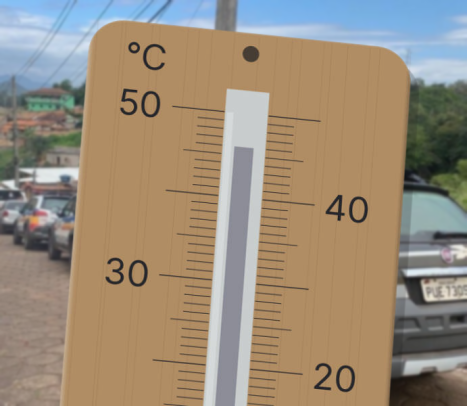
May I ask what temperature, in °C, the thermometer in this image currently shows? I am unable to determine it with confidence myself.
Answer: 46 °C
